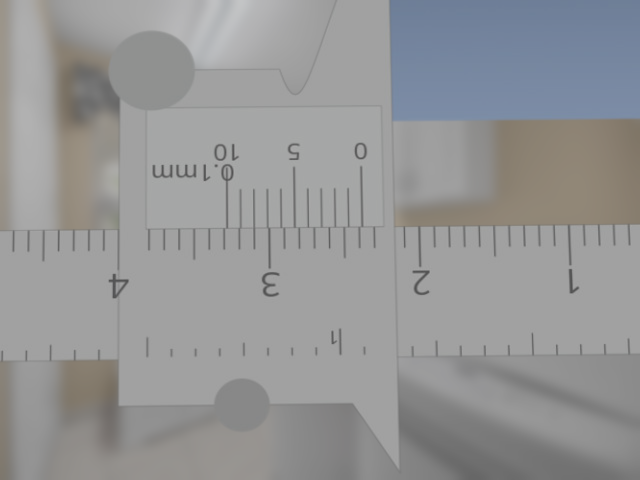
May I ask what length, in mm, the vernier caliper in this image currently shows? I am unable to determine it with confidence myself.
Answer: 23.8 mm
